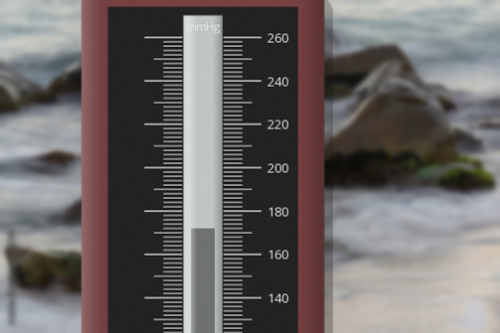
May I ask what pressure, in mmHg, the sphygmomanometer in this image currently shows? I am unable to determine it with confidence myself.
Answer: 172 mmHg
